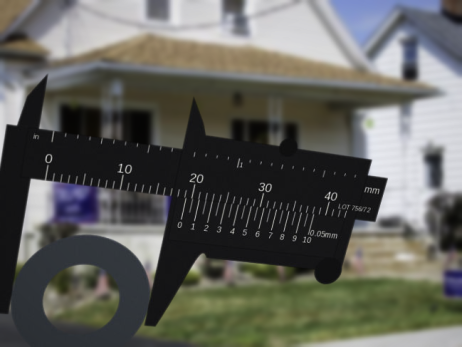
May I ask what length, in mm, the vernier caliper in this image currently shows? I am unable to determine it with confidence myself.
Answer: 19.2 mm
